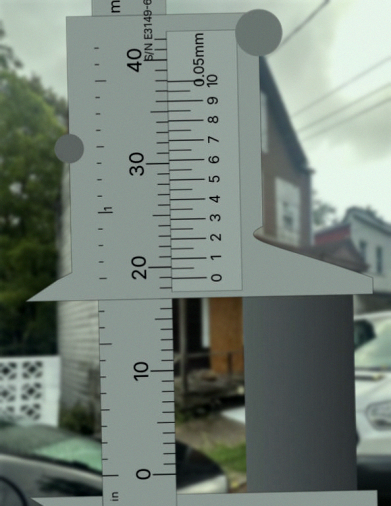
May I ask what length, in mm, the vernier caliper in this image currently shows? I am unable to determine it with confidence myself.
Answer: 18.9 mm
